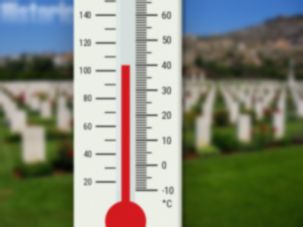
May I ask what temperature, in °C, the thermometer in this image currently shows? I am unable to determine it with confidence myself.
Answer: 40 °C
